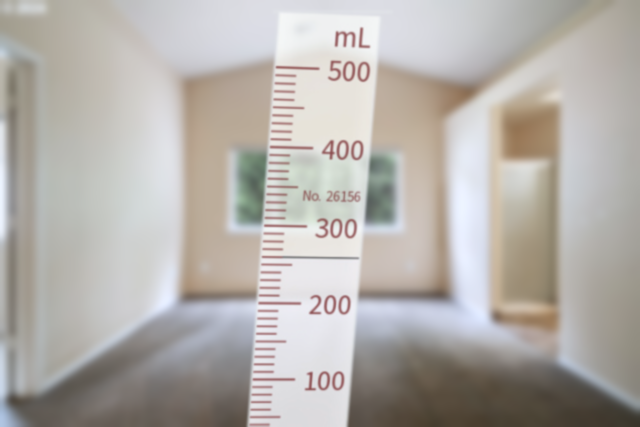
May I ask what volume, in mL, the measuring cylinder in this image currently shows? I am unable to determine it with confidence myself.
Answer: 260 mL
